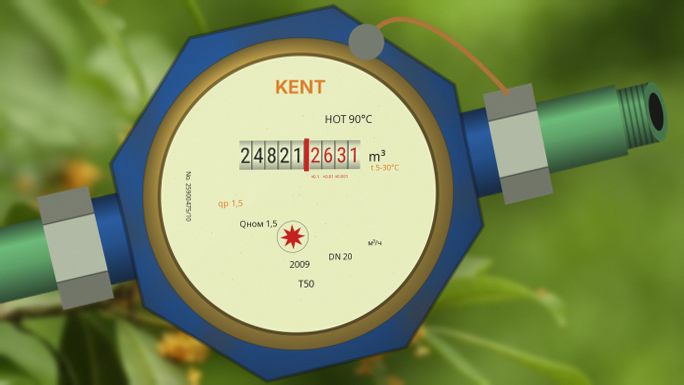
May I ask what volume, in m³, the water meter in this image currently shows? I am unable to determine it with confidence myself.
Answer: 24821.2631 m³
